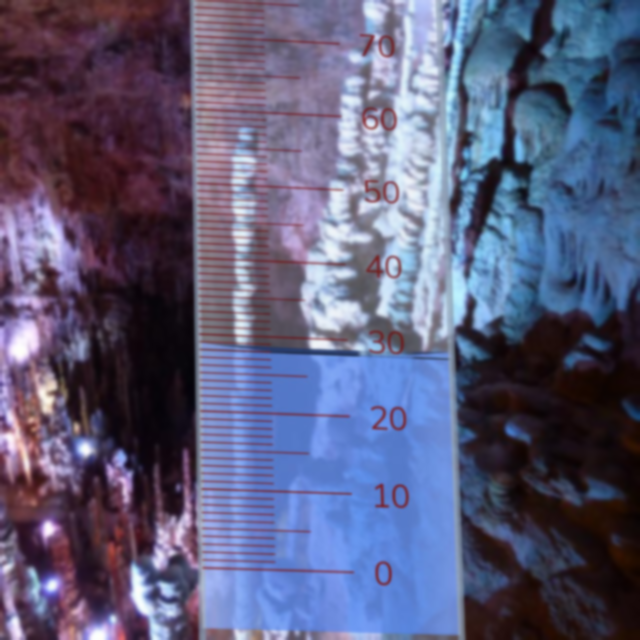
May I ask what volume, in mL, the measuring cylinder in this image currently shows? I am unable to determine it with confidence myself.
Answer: 28 mL
